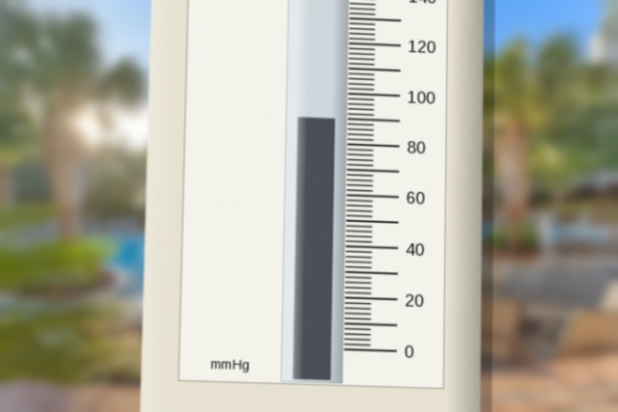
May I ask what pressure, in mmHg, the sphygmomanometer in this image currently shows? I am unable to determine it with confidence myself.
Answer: 90 mmHg
